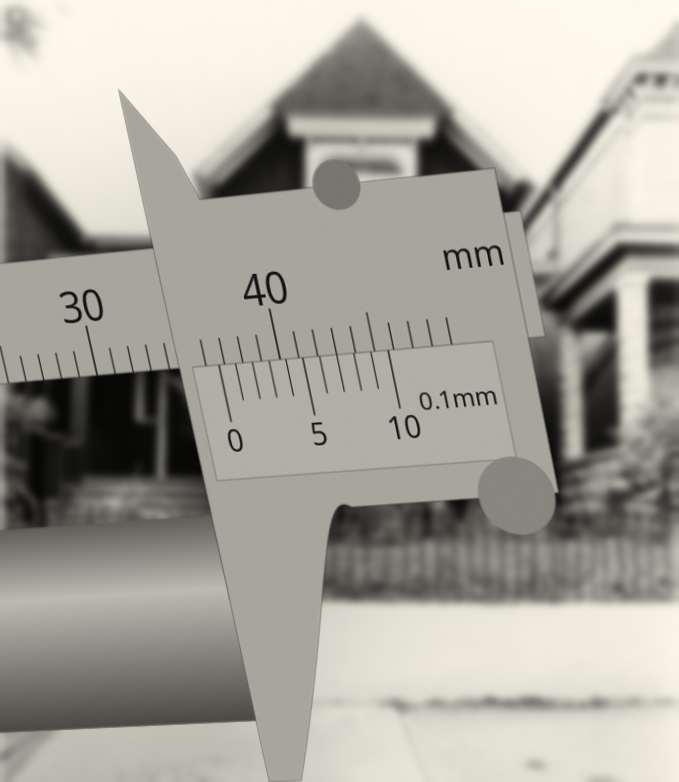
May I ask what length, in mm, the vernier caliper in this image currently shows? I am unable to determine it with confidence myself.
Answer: 36.7 mm
